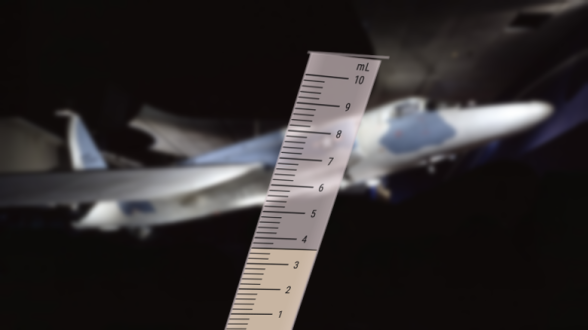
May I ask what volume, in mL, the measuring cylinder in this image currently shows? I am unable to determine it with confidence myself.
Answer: 3.6 mL
